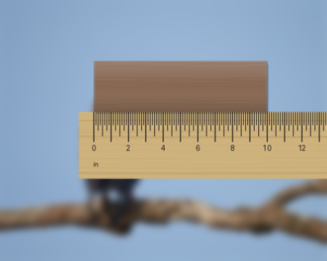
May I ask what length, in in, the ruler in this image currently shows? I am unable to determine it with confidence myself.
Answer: 10 in
